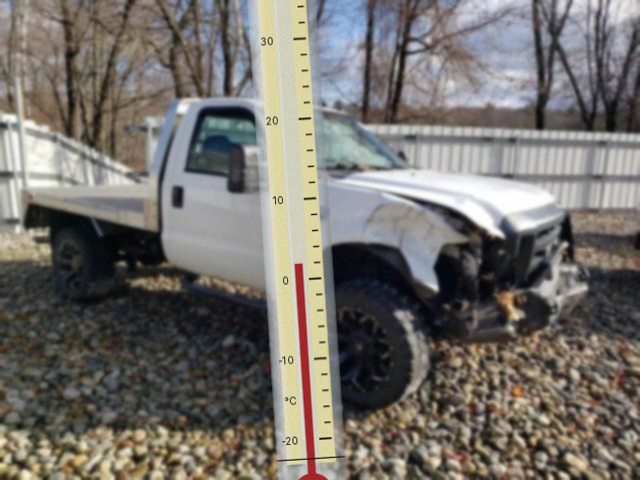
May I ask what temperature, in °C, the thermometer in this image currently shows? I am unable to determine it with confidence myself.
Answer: 2 °C
